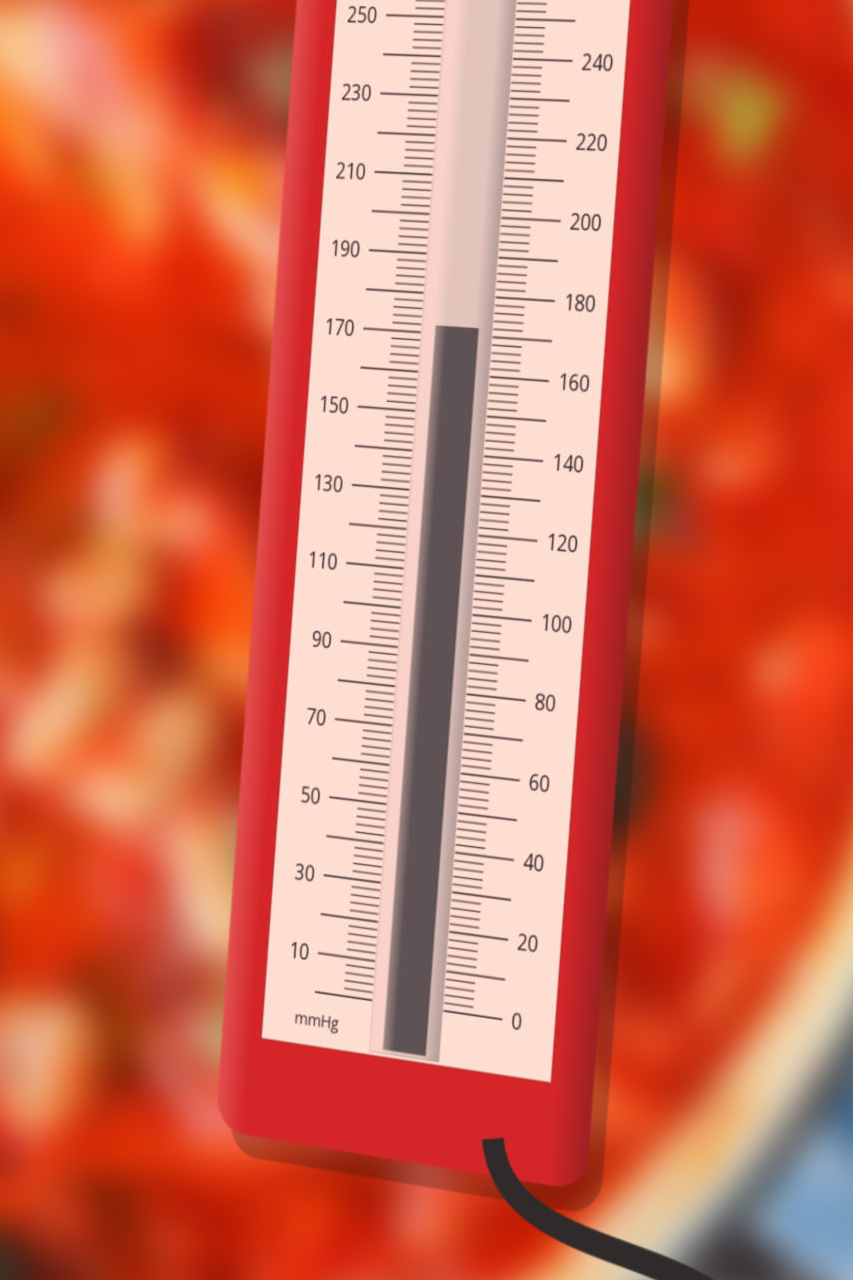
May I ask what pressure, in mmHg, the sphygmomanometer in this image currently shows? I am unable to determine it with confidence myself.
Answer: 172 mmHg
